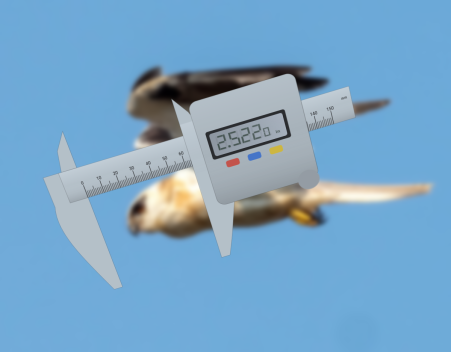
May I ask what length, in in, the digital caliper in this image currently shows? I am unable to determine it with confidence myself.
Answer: 2.5220 in
